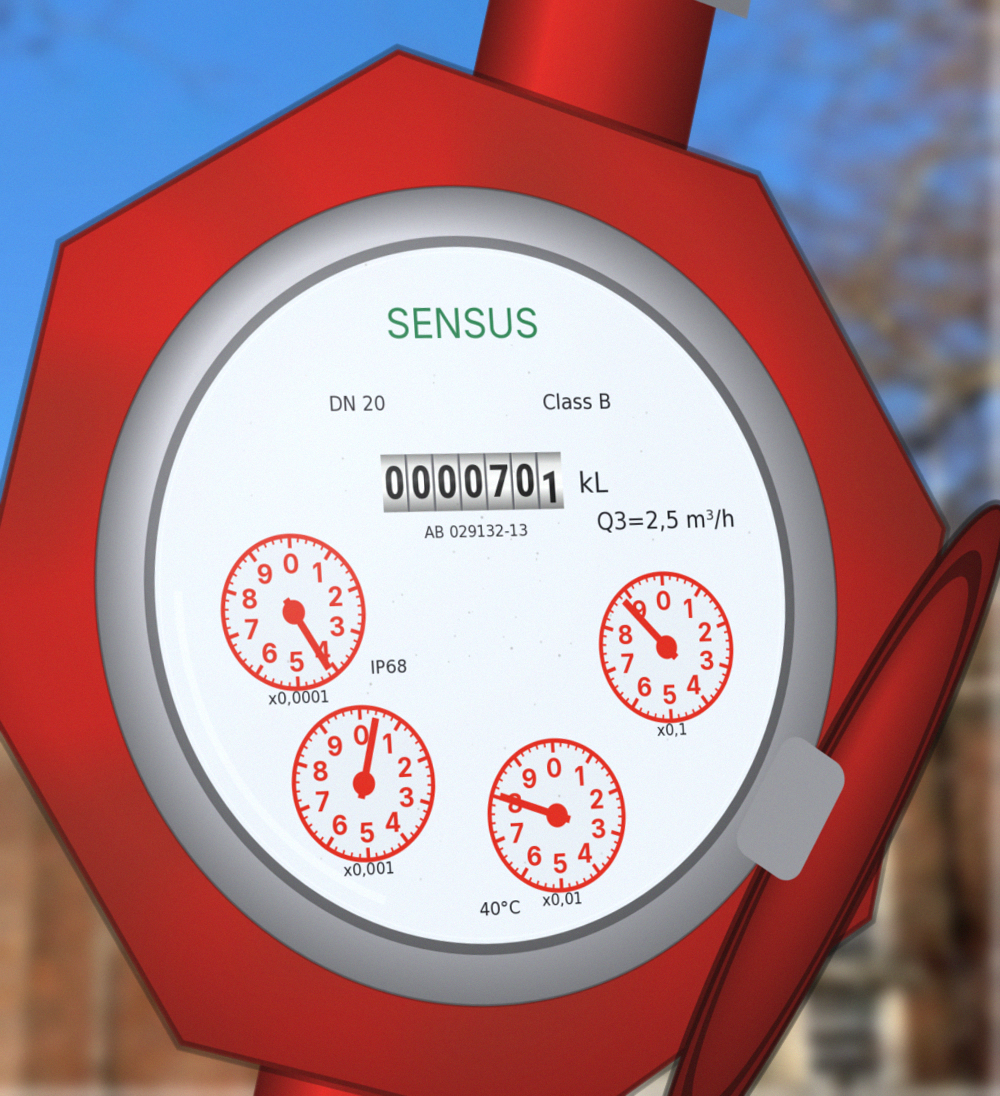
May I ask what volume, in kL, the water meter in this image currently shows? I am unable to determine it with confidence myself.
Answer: 700.8804 kL
